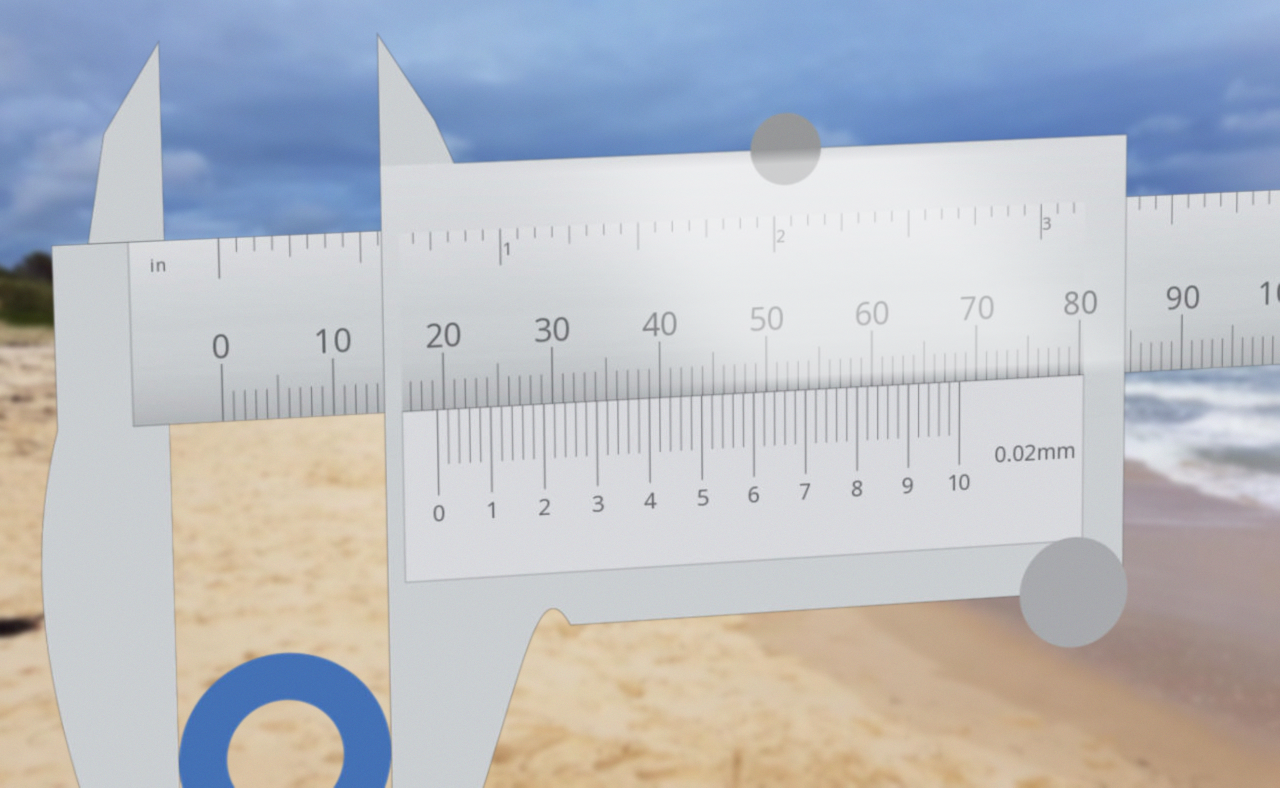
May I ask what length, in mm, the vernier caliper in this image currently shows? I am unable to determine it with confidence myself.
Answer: 19.4 mm
